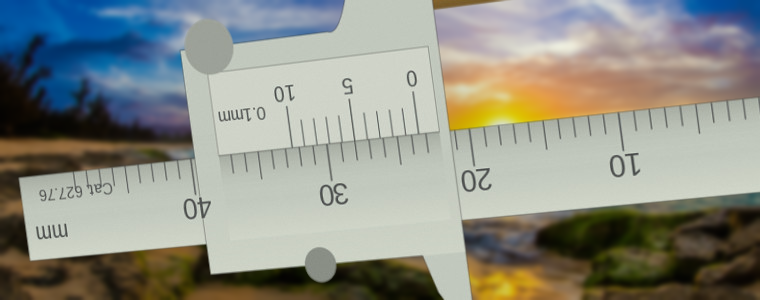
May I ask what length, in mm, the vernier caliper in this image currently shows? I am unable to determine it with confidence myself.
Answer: 23.5 mm
